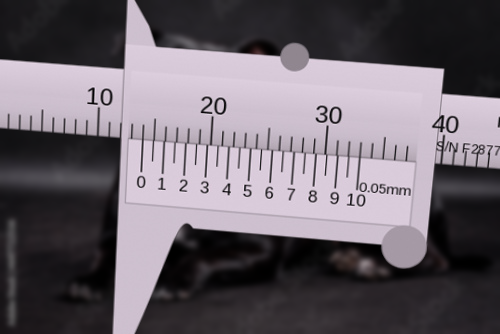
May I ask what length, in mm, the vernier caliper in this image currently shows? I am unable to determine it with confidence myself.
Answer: 14.0 mm
